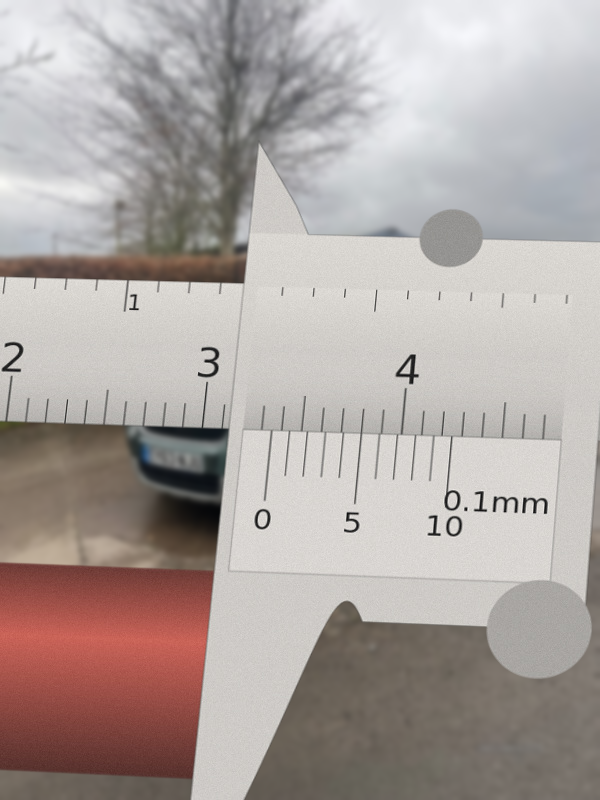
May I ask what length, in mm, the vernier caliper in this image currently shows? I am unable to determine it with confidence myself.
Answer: 33.5 mm
